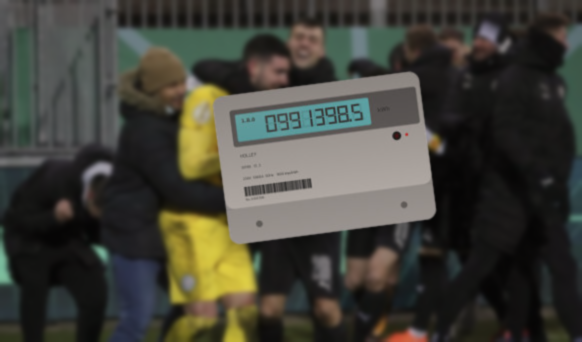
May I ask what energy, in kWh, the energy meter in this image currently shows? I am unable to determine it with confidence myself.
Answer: 991398.5 kWh
